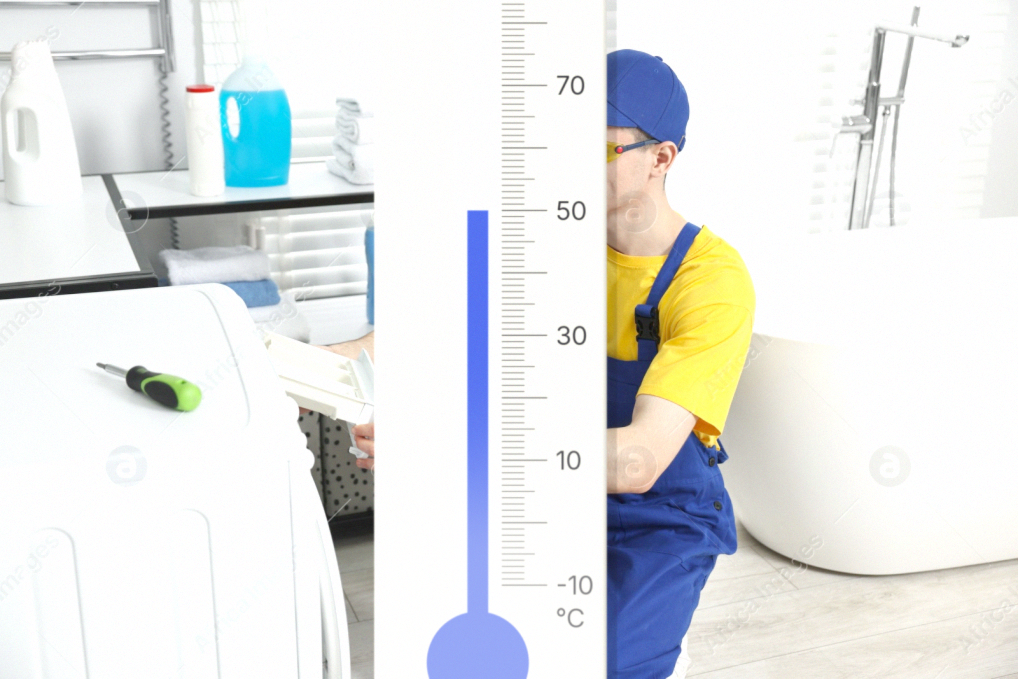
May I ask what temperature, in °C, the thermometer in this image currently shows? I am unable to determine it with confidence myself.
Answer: 50 °C
